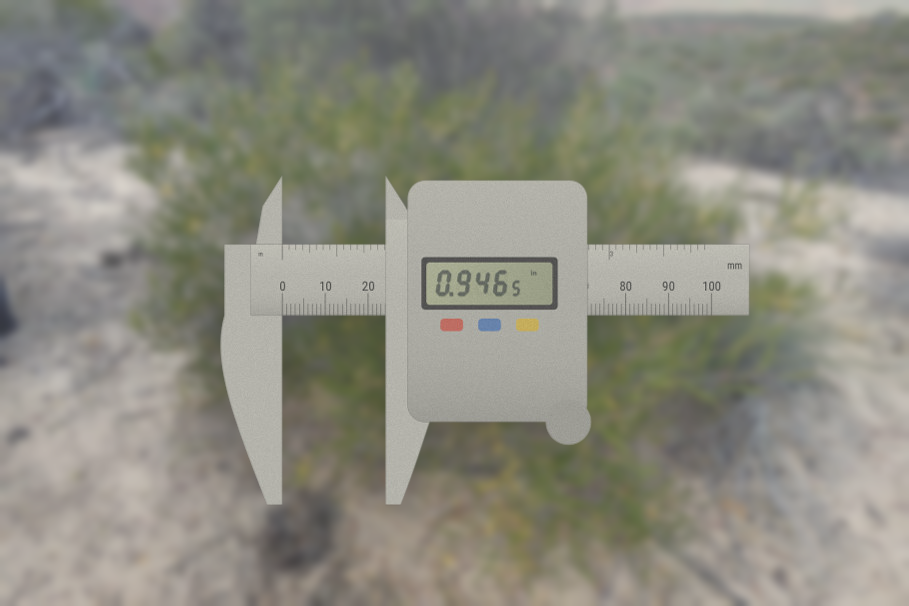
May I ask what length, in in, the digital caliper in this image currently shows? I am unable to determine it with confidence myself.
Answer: 0.9465 in
